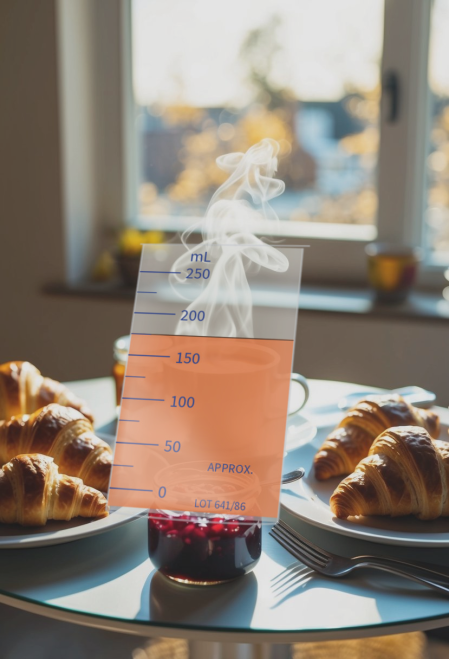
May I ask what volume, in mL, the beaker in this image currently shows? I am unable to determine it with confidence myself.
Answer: 175 mL
